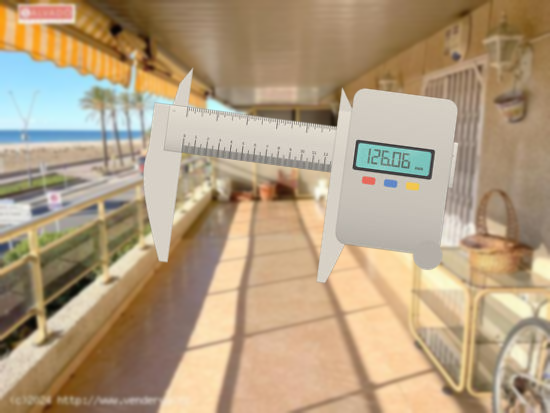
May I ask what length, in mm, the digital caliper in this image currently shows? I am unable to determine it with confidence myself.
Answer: 126.06 mm
